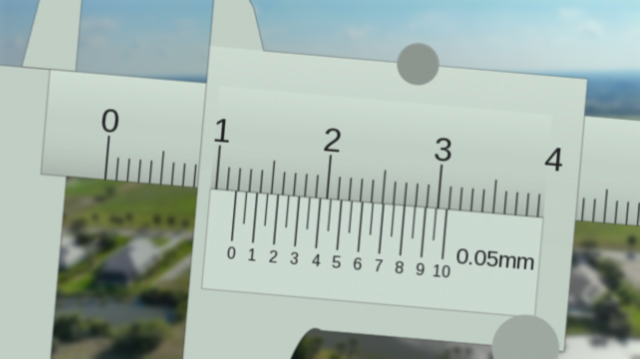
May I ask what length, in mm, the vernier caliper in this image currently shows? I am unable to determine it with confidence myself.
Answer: 11.8 mm
